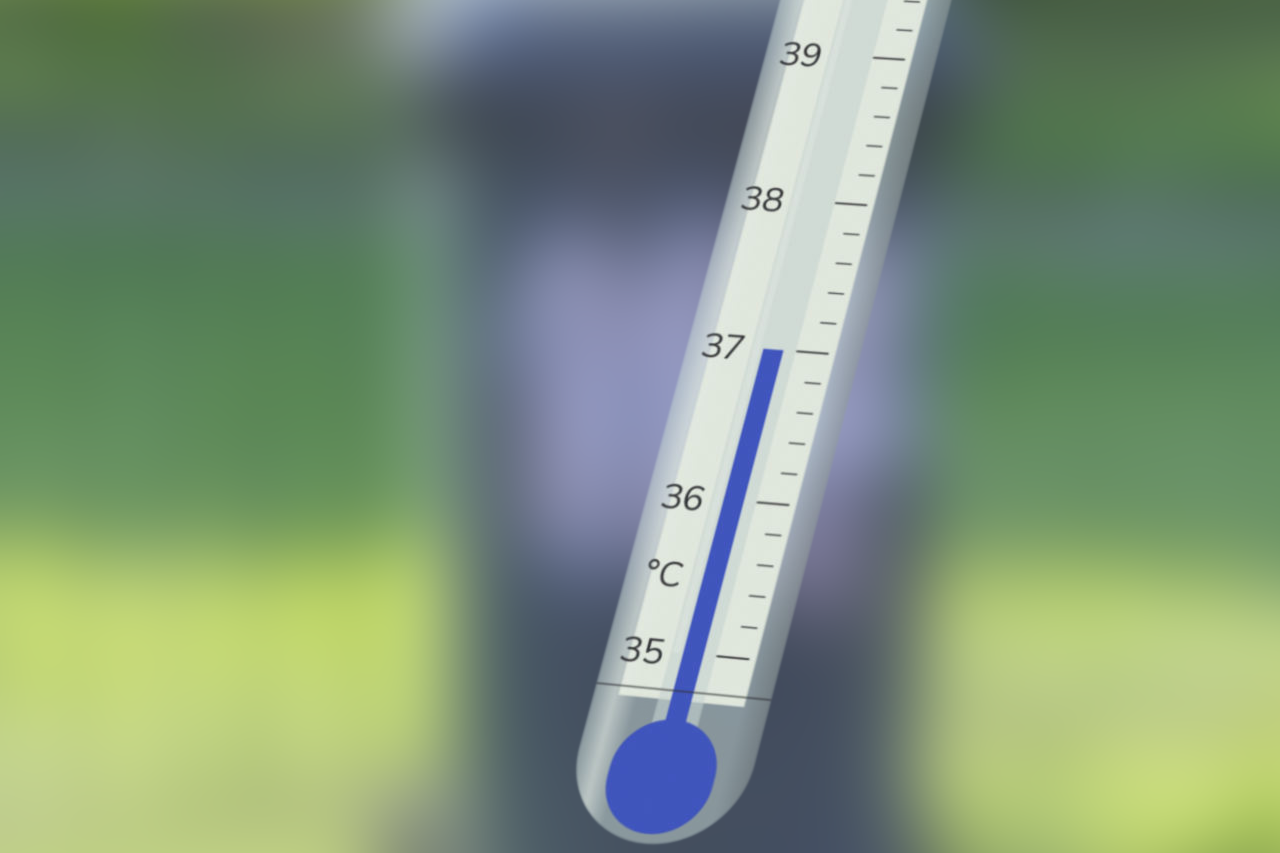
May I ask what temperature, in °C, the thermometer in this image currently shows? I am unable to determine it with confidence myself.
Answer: 37 °C
